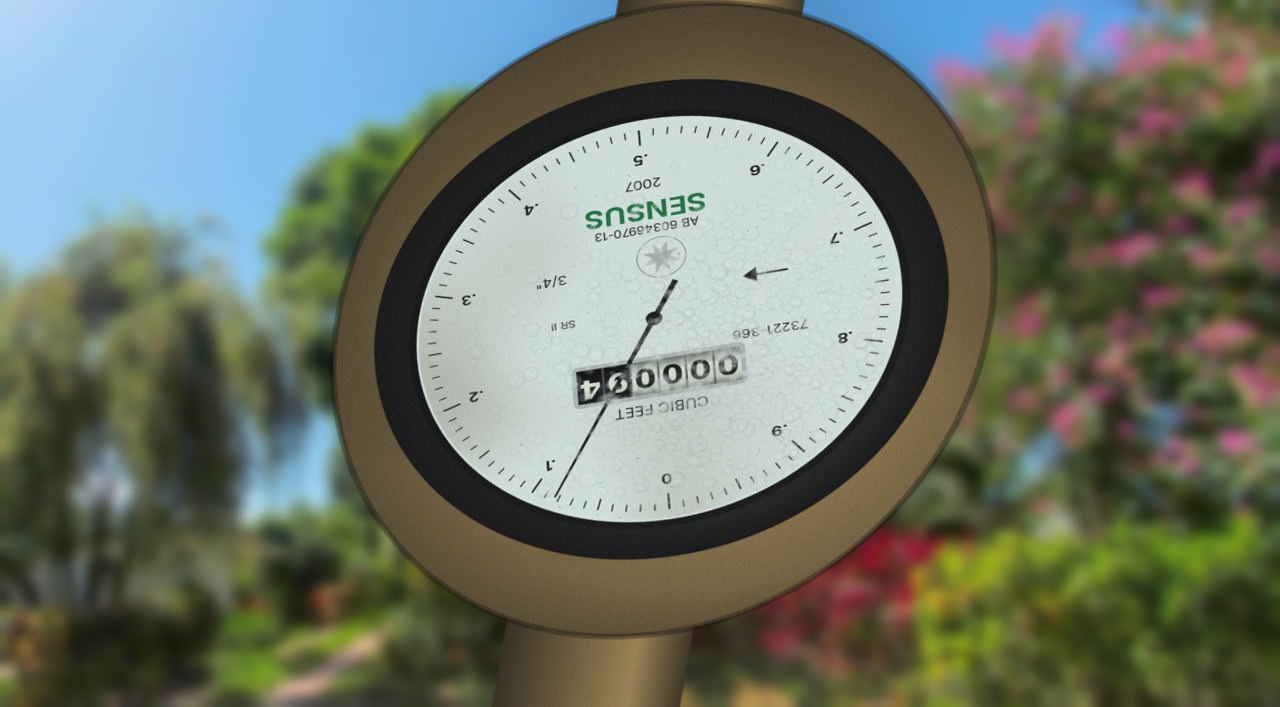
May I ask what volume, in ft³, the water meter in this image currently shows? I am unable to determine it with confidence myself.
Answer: 94.08 ft³
